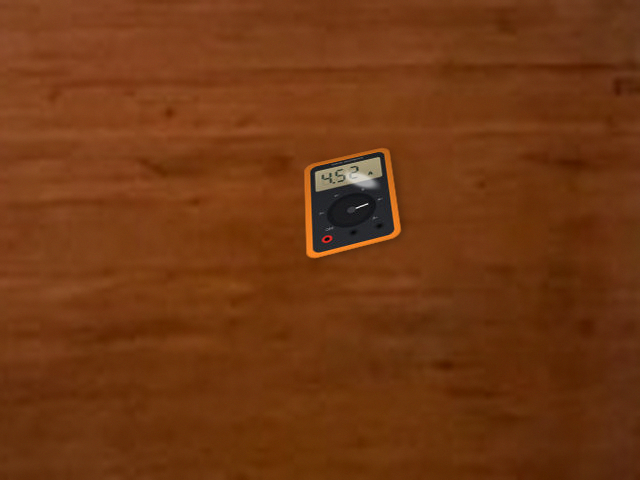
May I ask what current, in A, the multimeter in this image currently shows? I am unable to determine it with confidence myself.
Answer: 4.52 A
